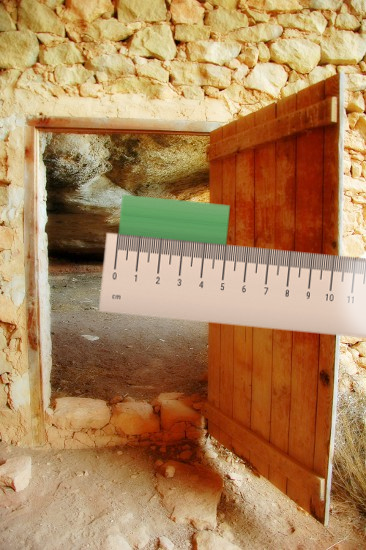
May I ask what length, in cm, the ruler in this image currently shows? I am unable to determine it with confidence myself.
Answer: 5 cm
